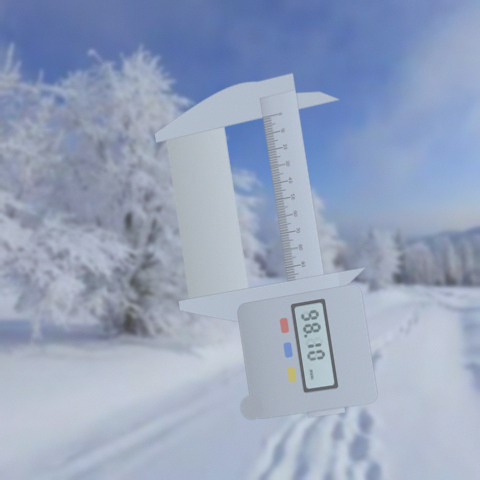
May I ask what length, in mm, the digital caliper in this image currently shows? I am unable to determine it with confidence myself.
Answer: 98.10 mm
